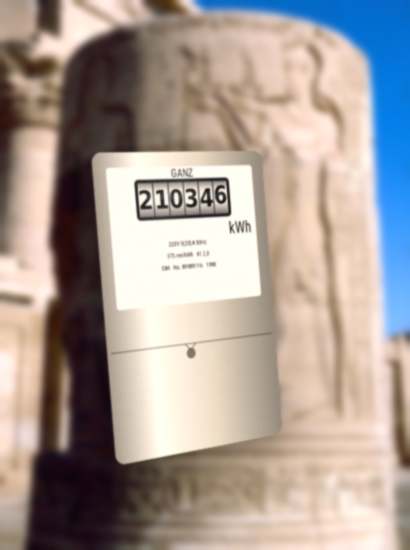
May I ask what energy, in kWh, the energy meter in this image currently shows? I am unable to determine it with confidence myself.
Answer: 210346 kWh
